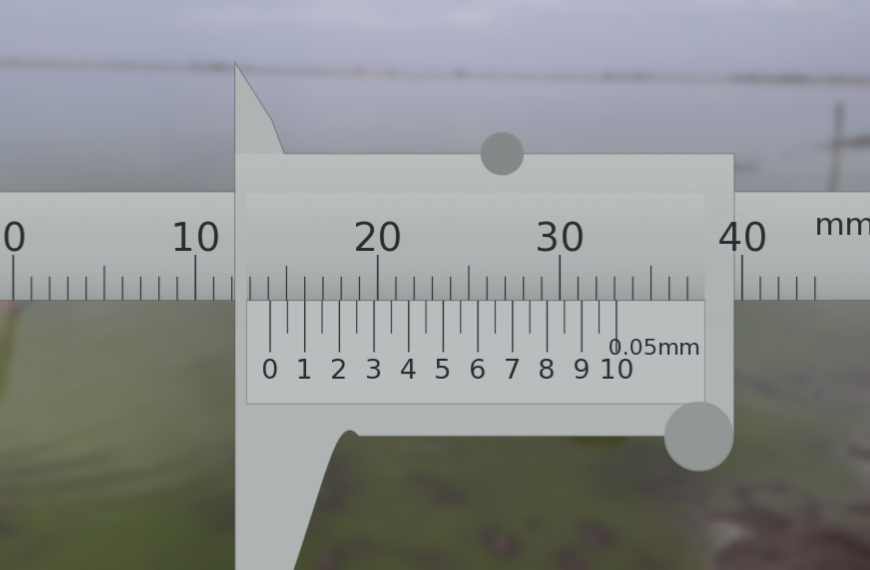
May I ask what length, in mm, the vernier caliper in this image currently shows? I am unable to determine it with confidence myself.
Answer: 14.1 mm
